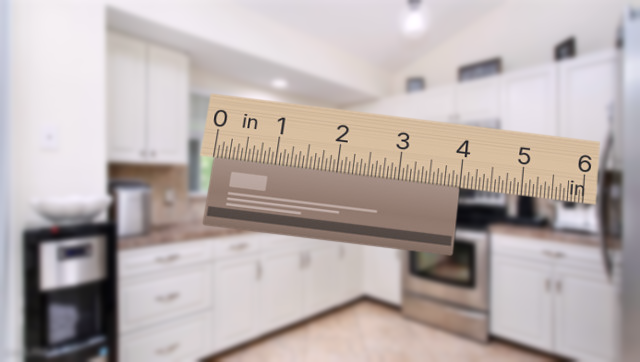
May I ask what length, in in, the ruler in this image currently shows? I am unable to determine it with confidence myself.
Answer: 4 in
